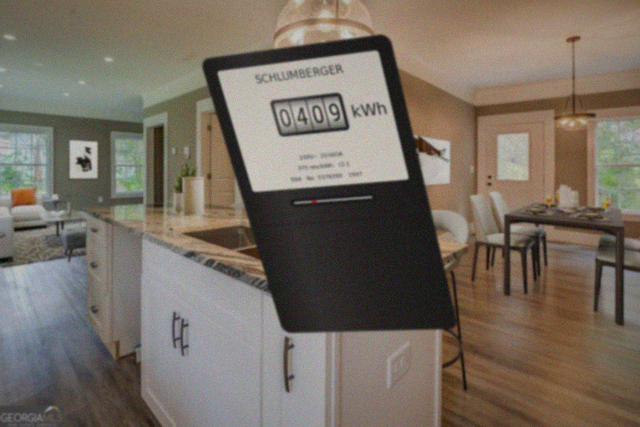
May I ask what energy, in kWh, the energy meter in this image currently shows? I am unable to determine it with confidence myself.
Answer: 409 kWh
